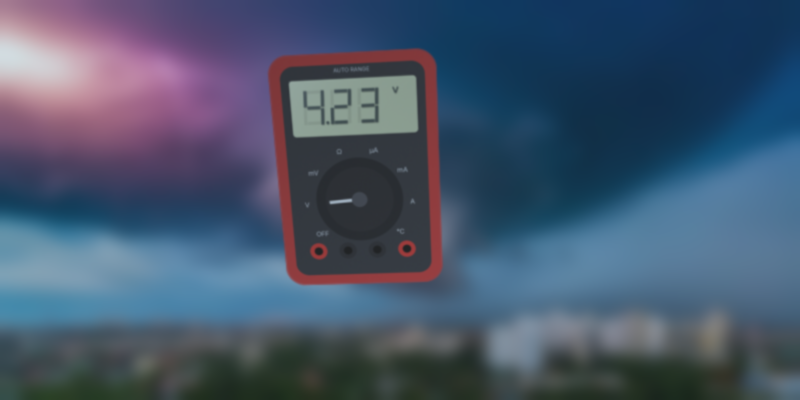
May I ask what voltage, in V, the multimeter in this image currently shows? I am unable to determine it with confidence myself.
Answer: 4.23 V
